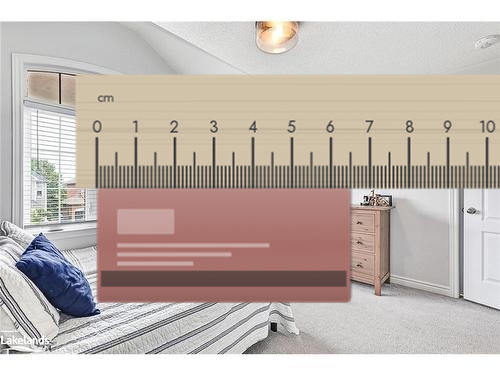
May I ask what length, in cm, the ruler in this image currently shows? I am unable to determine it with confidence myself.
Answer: 6.5 cm
